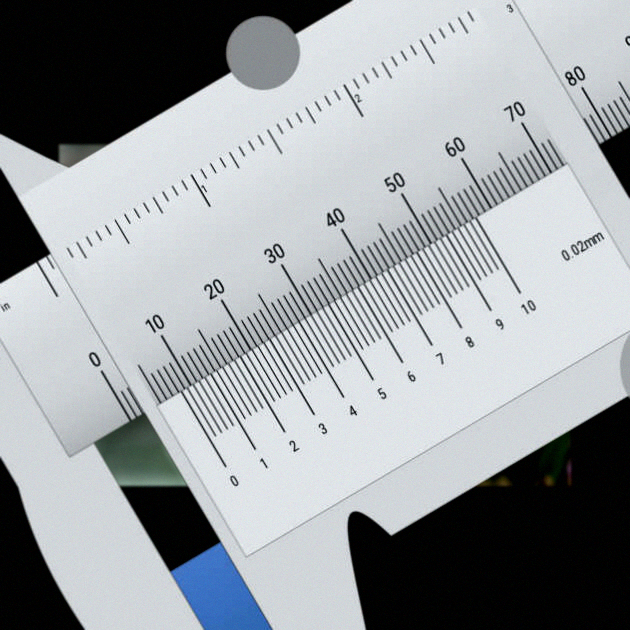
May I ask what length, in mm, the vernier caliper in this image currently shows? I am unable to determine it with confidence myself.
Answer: 8.4 mm
